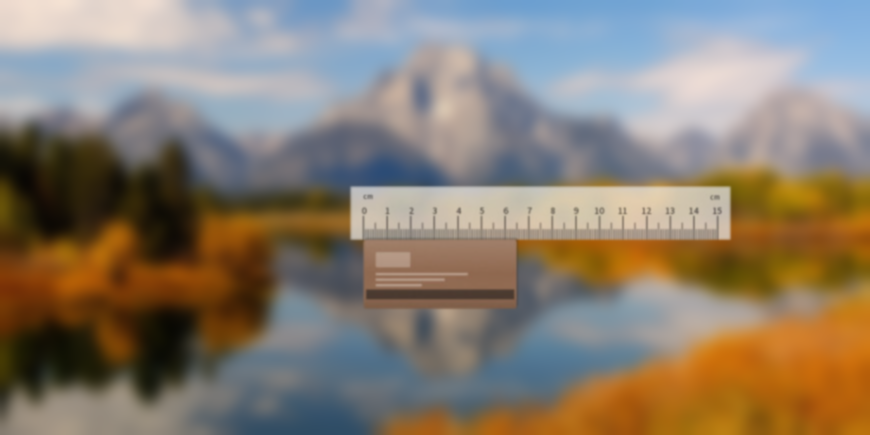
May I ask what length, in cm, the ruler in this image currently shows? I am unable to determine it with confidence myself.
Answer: 6.5 cm
